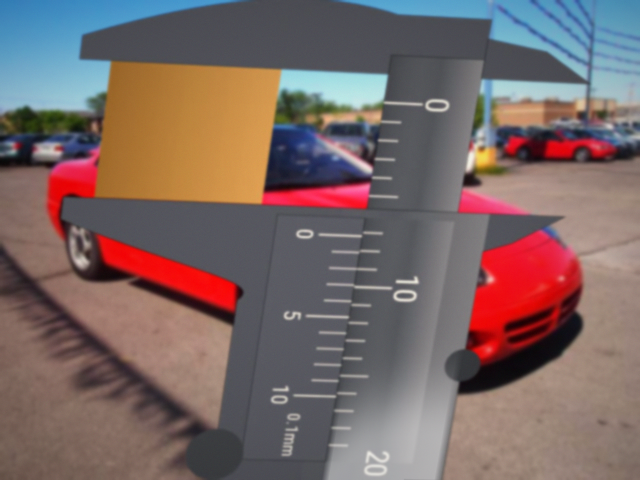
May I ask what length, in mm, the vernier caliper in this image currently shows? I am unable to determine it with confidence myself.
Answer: 7.2 mm
